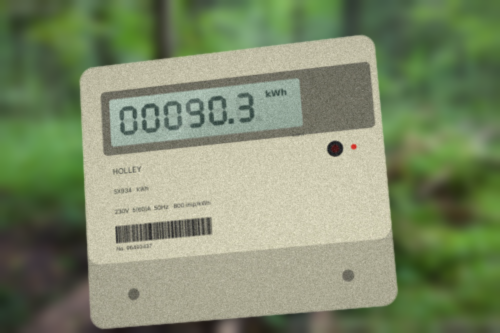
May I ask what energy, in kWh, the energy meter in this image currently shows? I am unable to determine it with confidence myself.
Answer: 90.3 kWh
